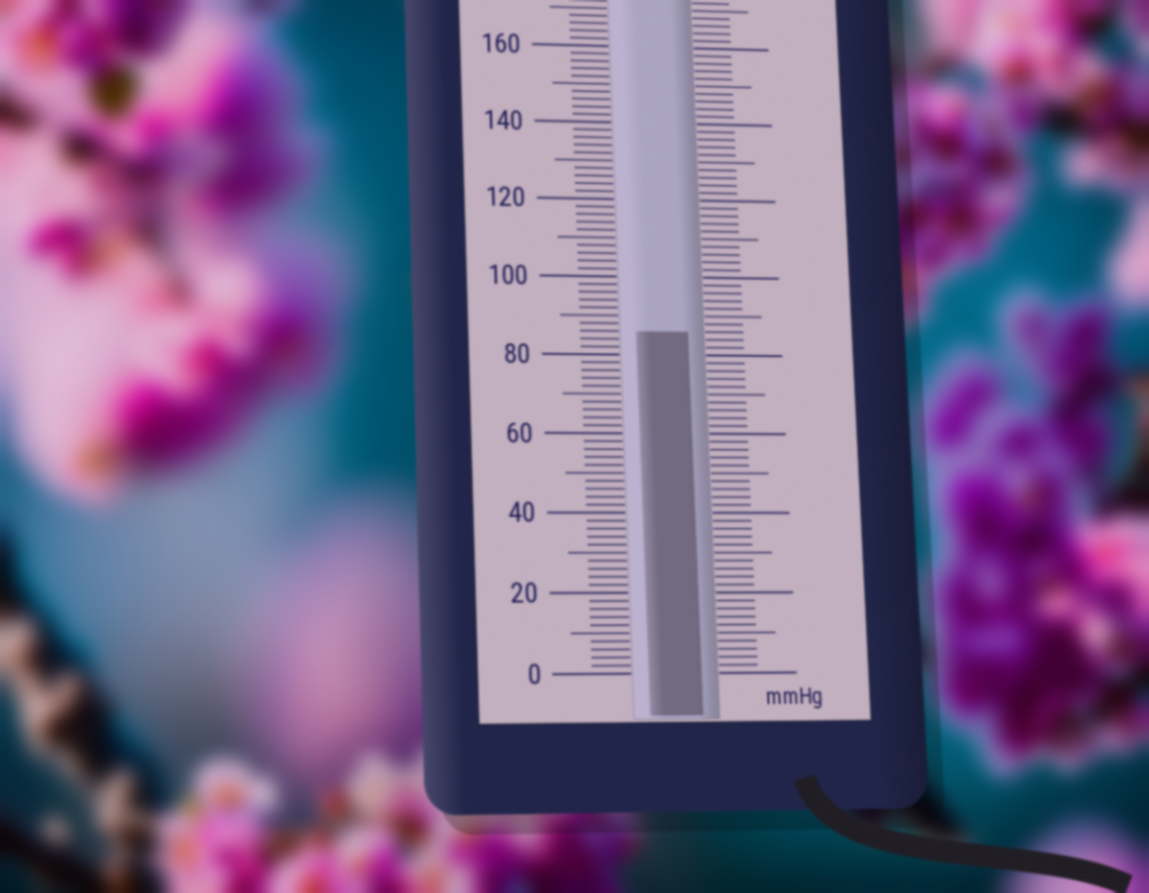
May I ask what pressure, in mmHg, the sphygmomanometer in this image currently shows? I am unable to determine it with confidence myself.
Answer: 86 mmHg
